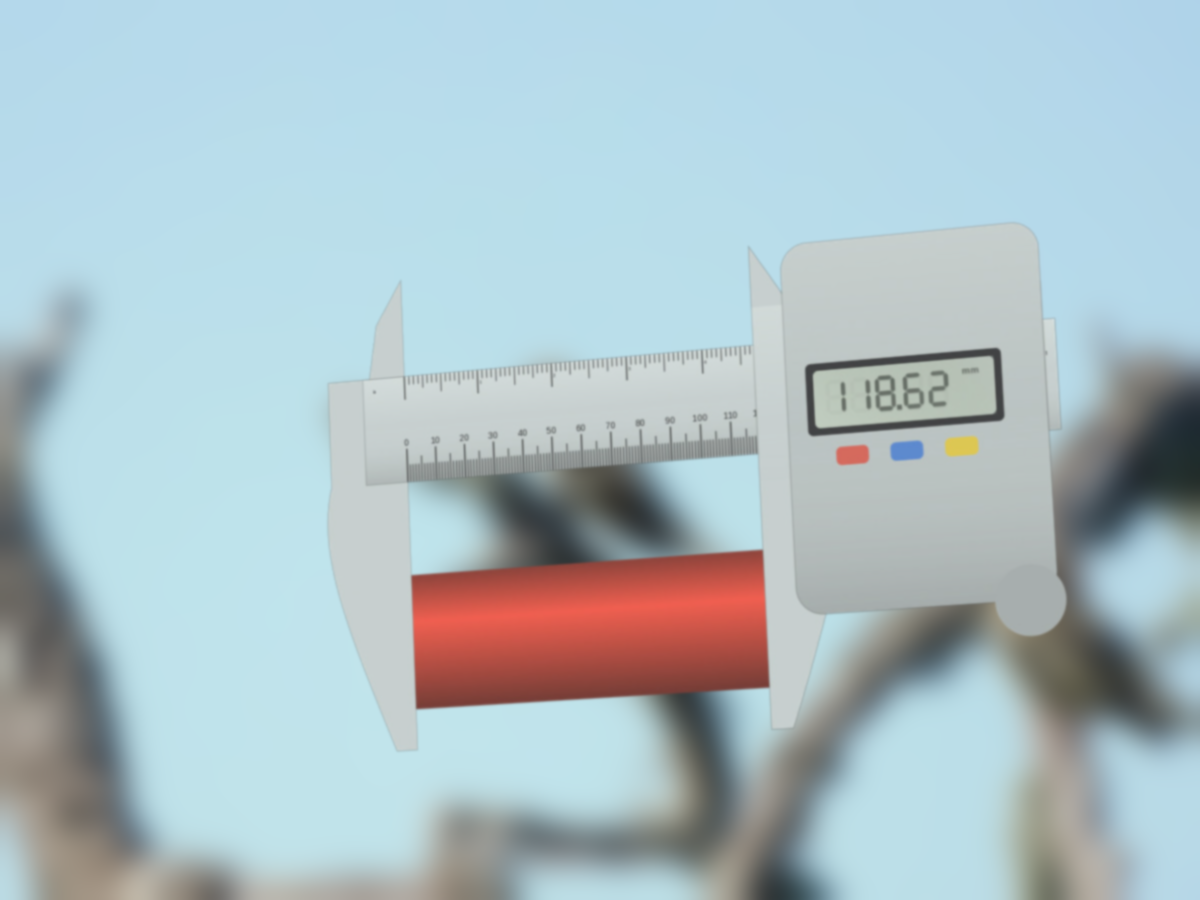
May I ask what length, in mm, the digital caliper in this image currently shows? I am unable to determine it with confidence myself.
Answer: 118.62 mm
